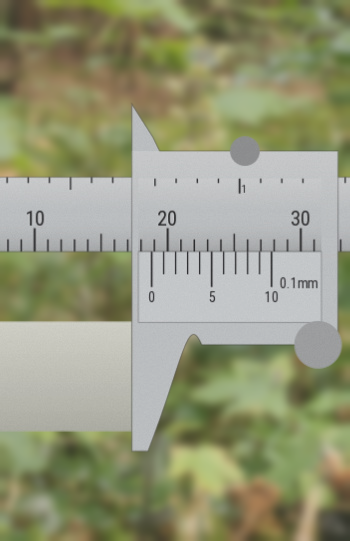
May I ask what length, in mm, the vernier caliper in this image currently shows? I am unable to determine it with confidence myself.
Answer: 18.8 mm
